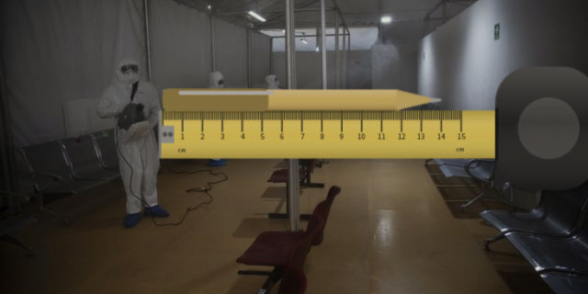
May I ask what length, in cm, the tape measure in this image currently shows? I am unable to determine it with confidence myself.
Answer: 14 cm
